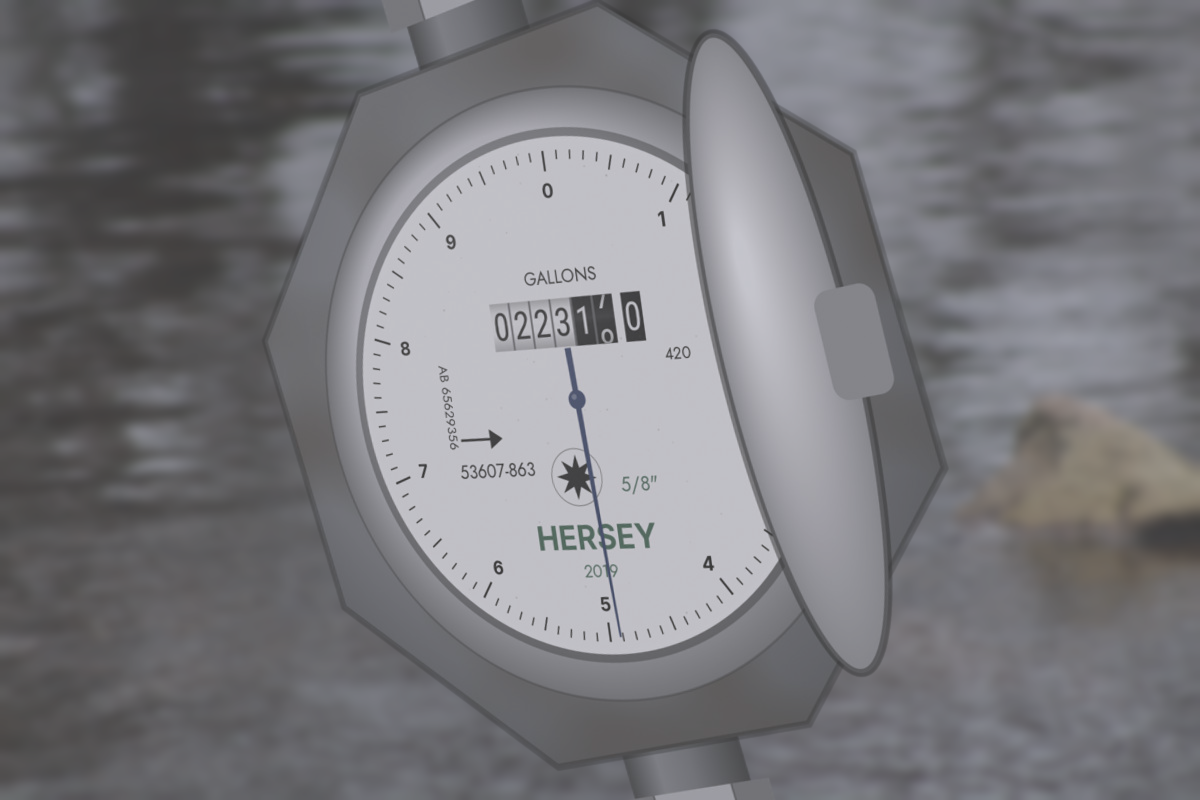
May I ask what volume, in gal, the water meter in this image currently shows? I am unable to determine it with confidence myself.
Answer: 223174.9 gal
